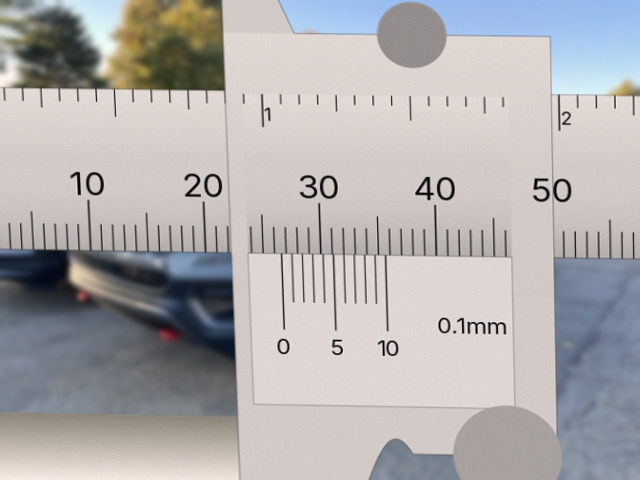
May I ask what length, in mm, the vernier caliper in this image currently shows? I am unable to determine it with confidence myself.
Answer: 26.6 mm
